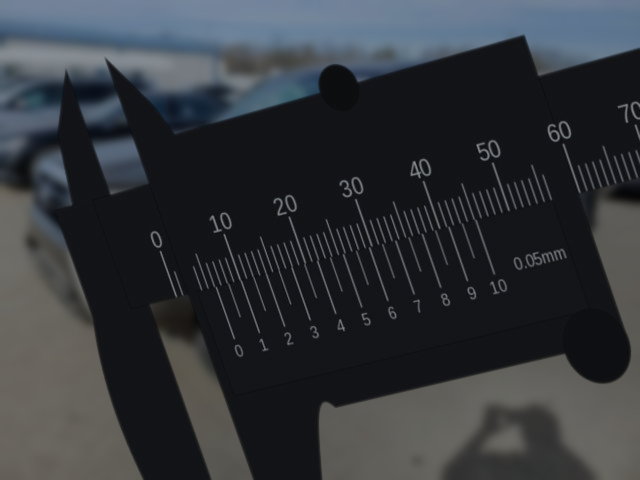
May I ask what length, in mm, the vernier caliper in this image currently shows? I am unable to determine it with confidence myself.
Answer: 6.2 mm
